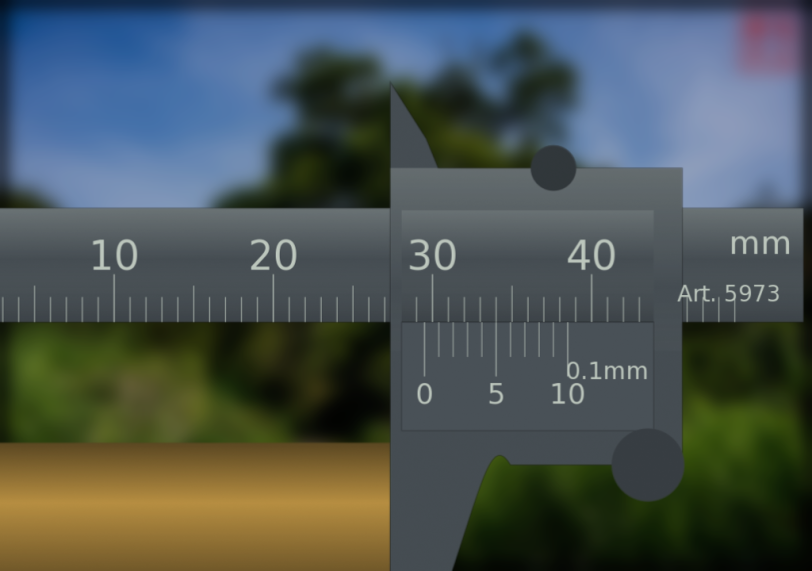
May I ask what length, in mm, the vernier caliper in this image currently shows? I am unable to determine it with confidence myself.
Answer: 29.5 mm
